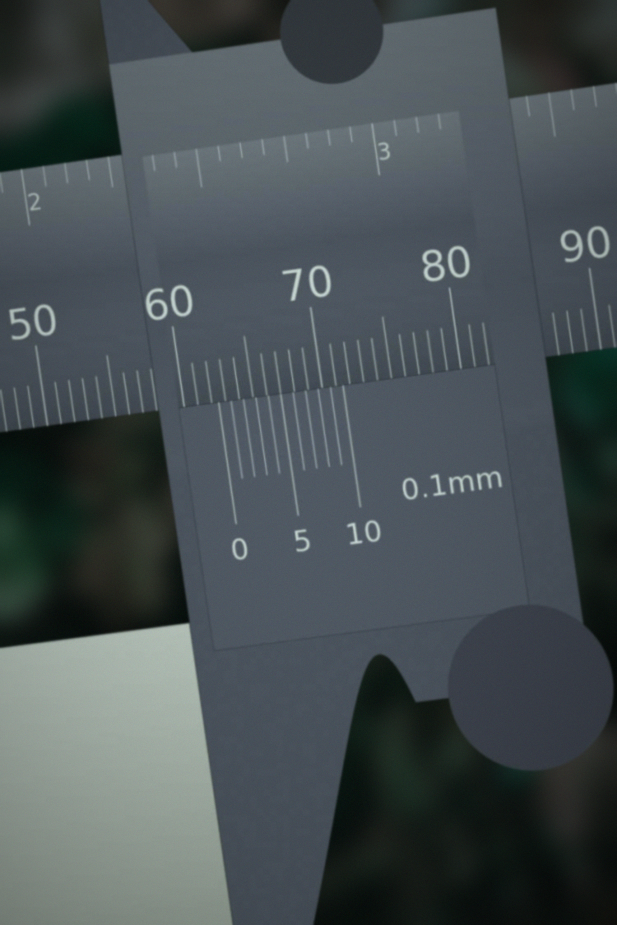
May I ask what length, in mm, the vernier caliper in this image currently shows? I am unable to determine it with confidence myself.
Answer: 62.5 mm
